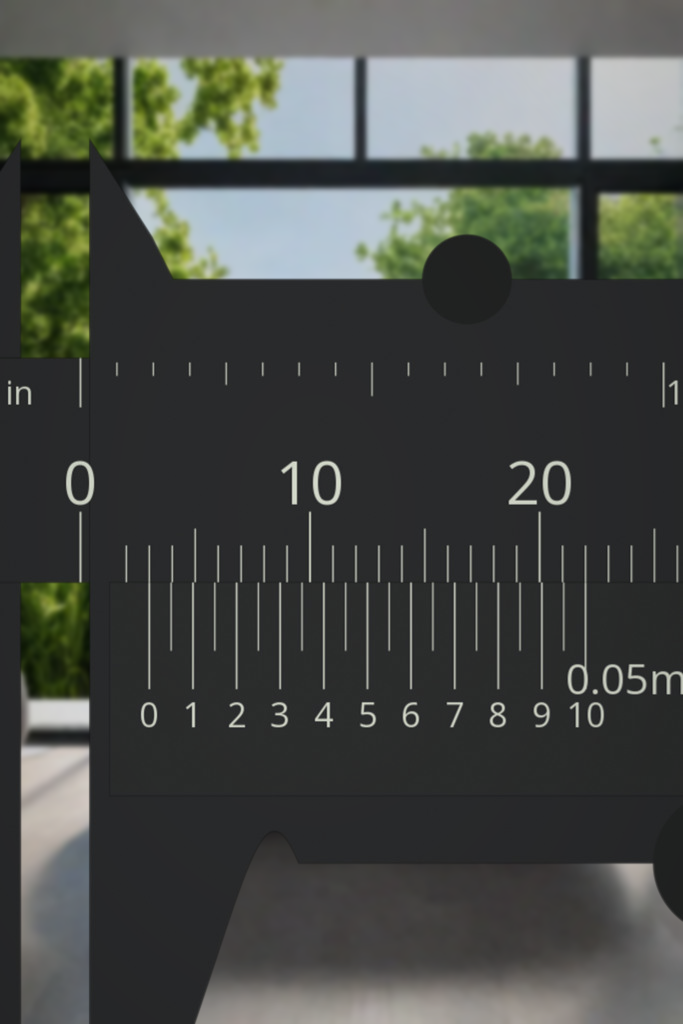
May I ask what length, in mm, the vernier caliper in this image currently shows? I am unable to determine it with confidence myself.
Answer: 3.0 mm
